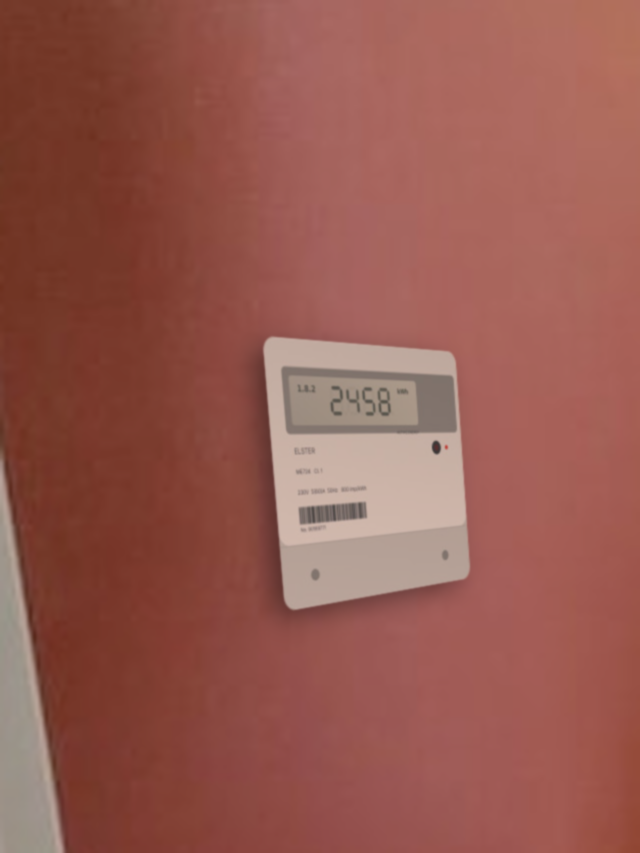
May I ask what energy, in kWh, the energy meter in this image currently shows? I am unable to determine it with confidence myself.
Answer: 2458 kWh
